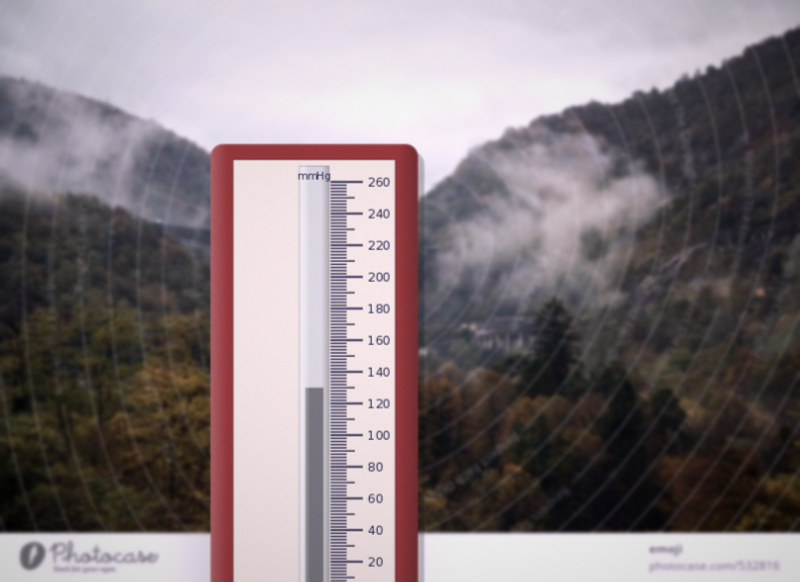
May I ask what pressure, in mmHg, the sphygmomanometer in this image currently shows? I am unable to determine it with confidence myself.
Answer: 130 mmHg
